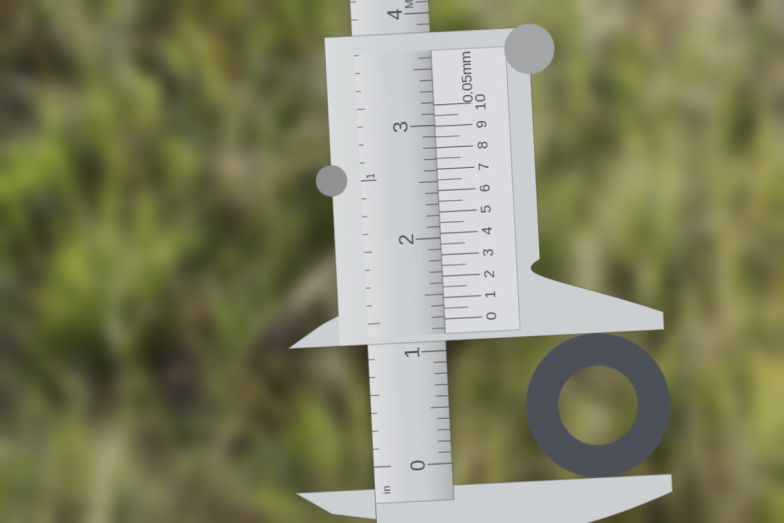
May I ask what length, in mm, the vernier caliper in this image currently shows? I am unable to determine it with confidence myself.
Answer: 12.8 mm
